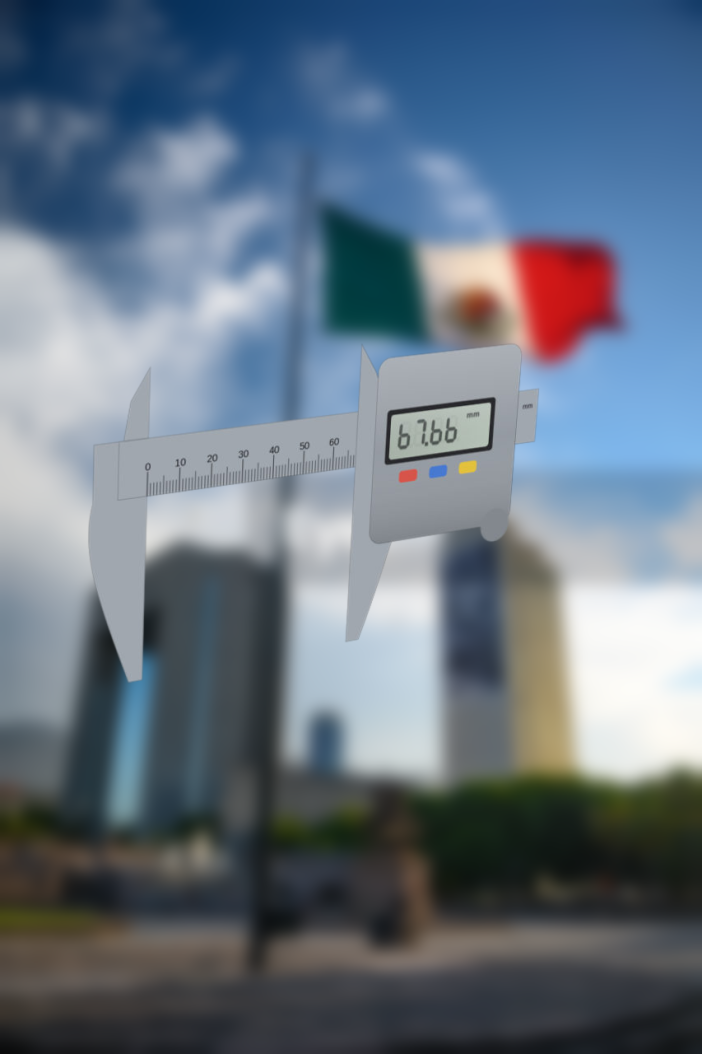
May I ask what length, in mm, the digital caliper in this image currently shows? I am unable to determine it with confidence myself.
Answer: 67.66 mm
